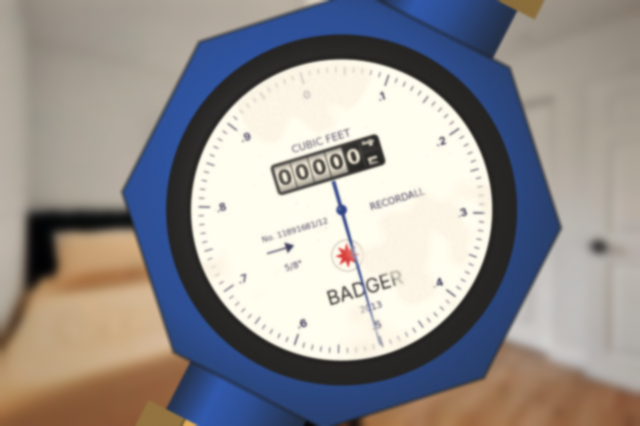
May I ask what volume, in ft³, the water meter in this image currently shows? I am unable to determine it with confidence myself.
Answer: 4.50 ft³
